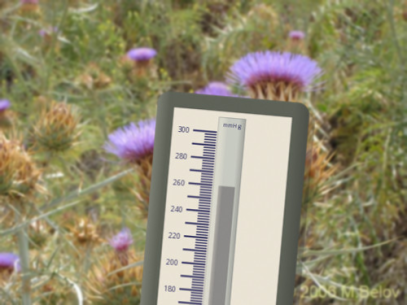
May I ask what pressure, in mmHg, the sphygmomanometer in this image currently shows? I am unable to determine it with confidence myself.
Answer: 260 mmHg
